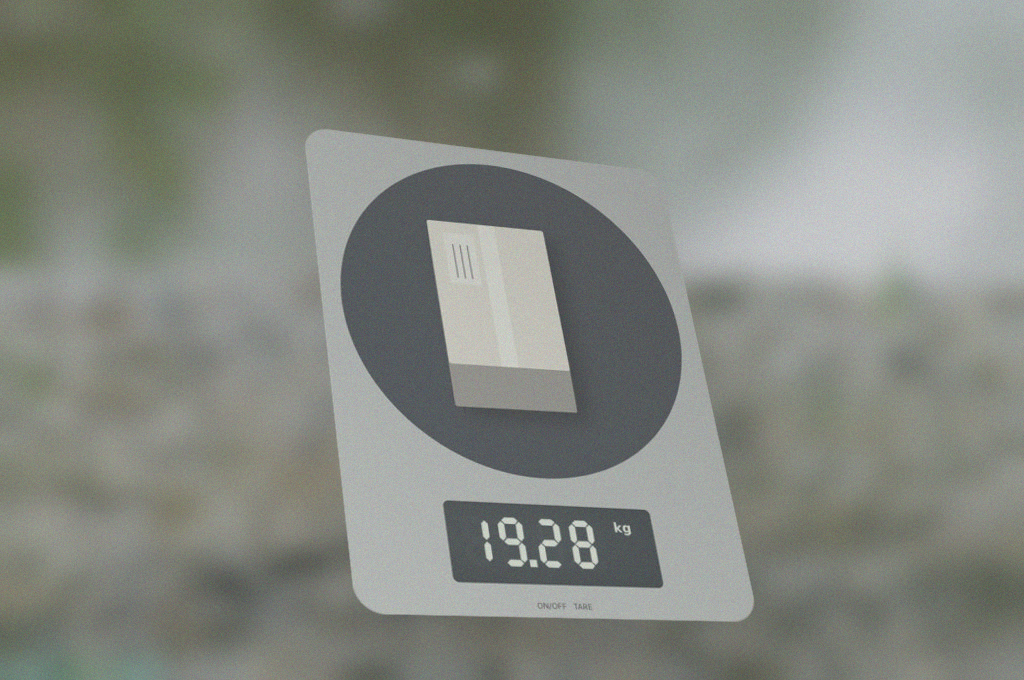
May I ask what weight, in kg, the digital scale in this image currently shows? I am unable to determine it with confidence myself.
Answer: 19.28 kg
